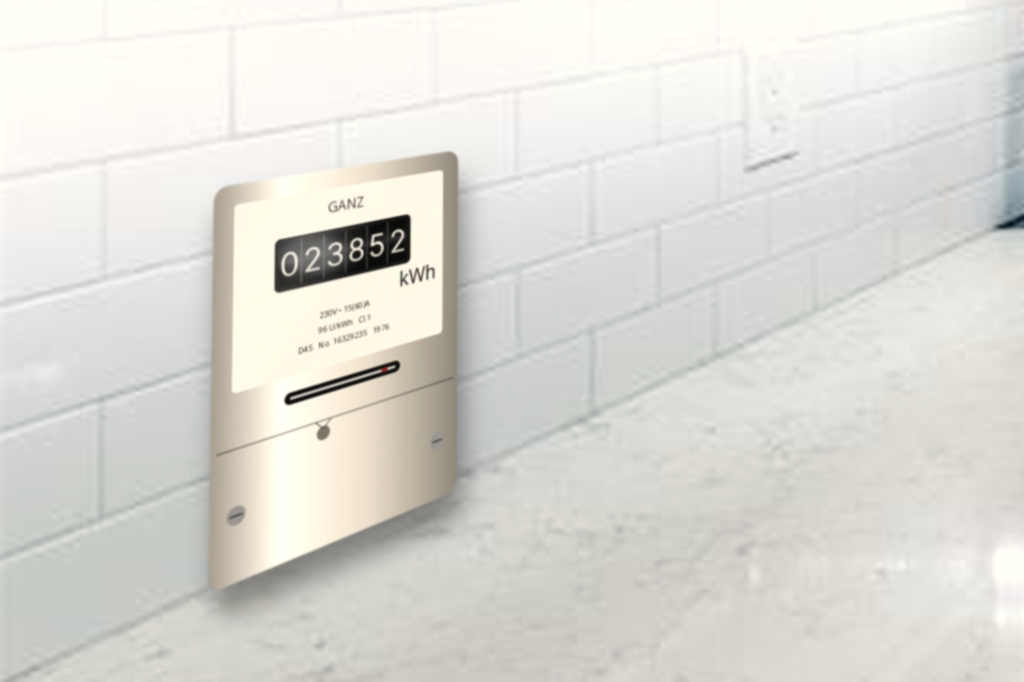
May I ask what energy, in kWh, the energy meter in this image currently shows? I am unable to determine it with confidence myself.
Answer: 23852 kWh
